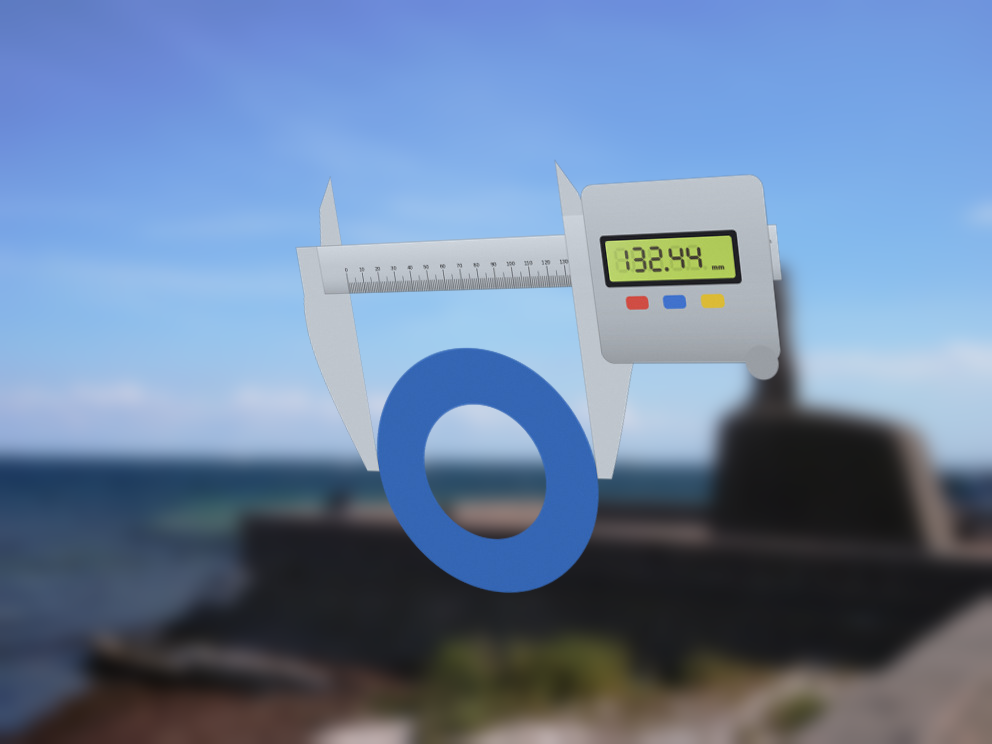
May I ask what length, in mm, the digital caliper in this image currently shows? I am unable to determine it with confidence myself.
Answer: 132.44 mm
